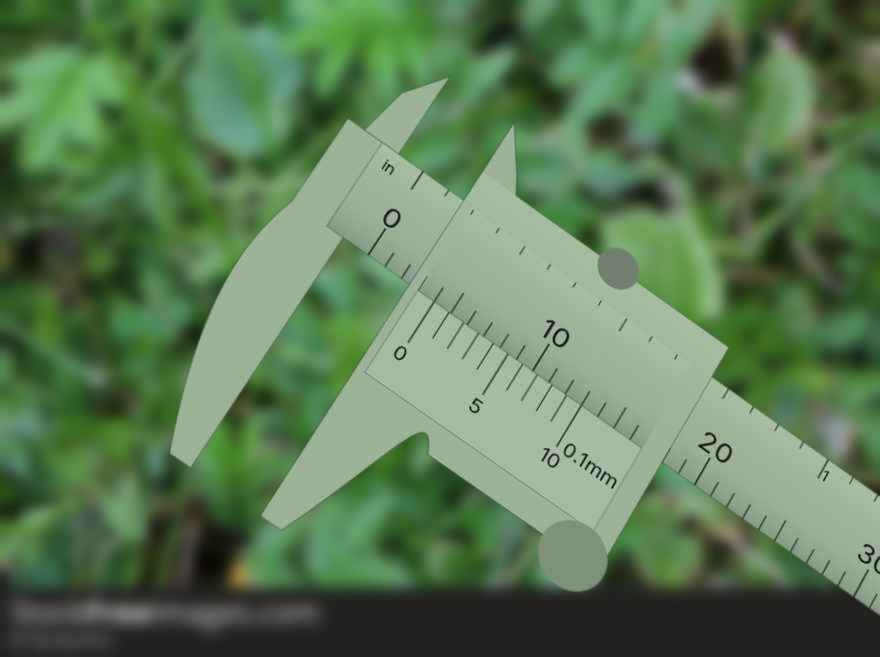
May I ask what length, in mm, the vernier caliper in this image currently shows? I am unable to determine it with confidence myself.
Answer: 4.0 mm
